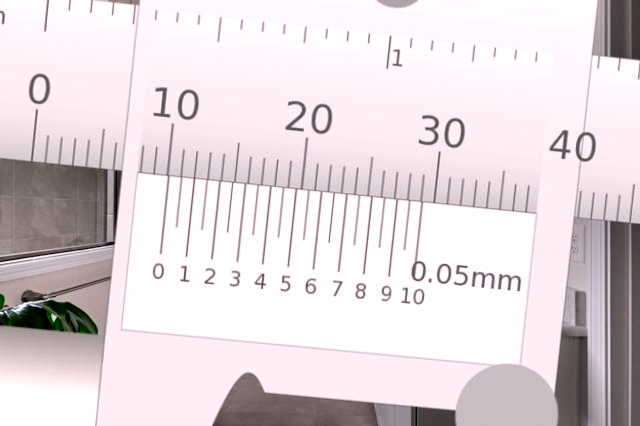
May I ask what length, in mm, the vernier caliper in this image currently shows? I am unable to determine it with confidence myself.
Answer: 10.1 mm
